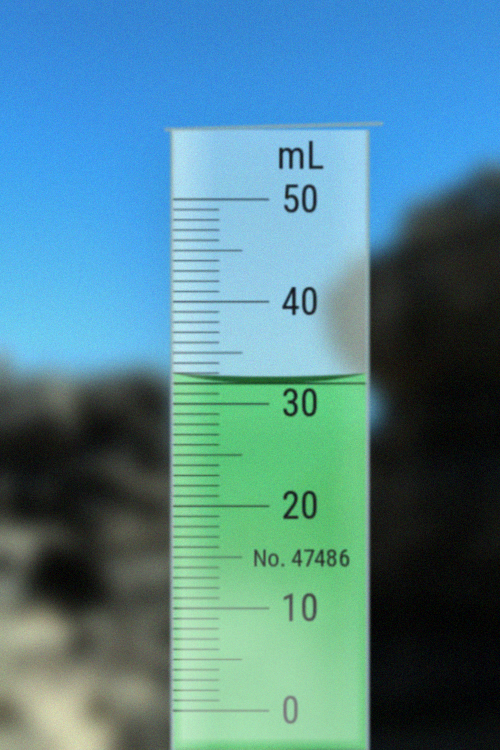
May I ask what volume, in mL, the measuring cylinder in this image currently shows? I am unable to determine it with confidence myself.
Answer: 32 mL
